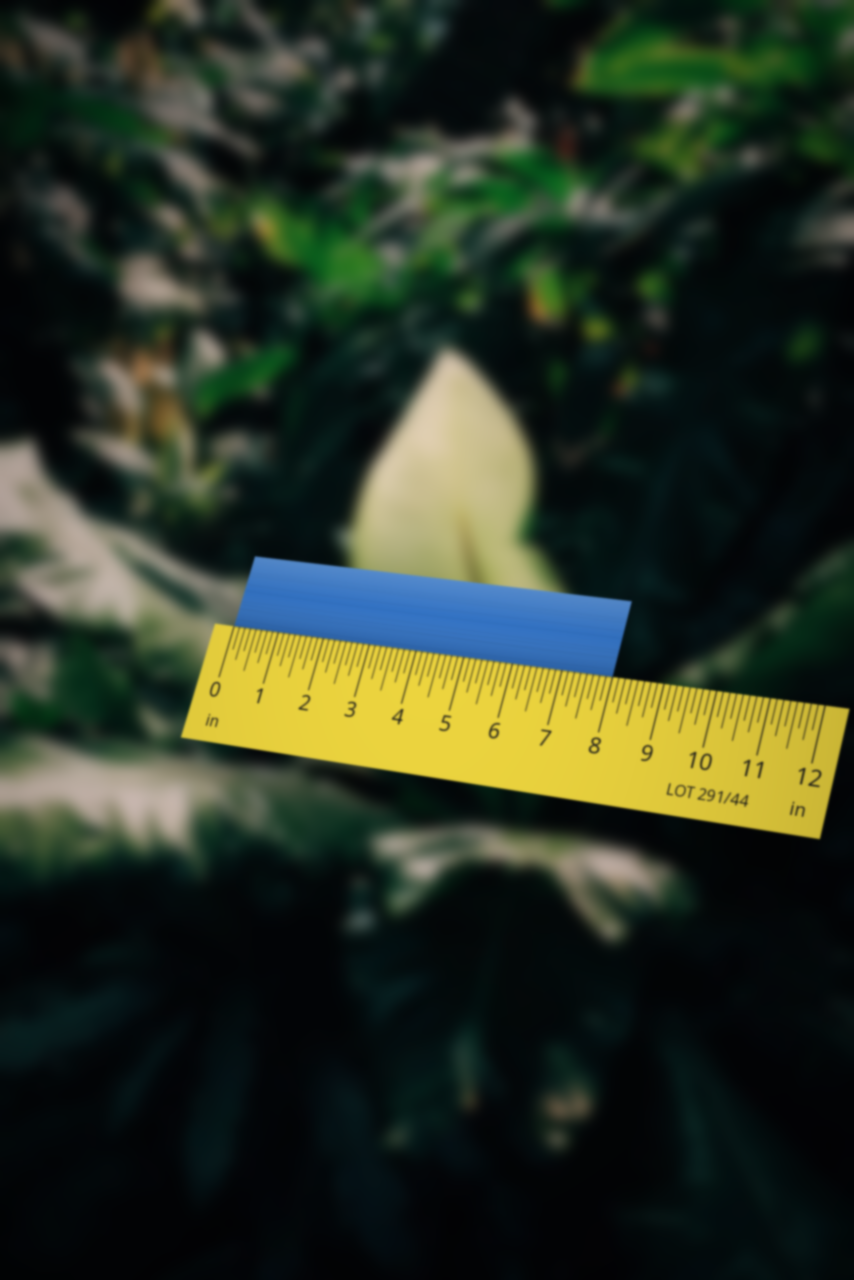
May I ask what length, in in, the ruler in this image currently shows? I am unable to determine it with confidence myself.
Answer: 8 in
